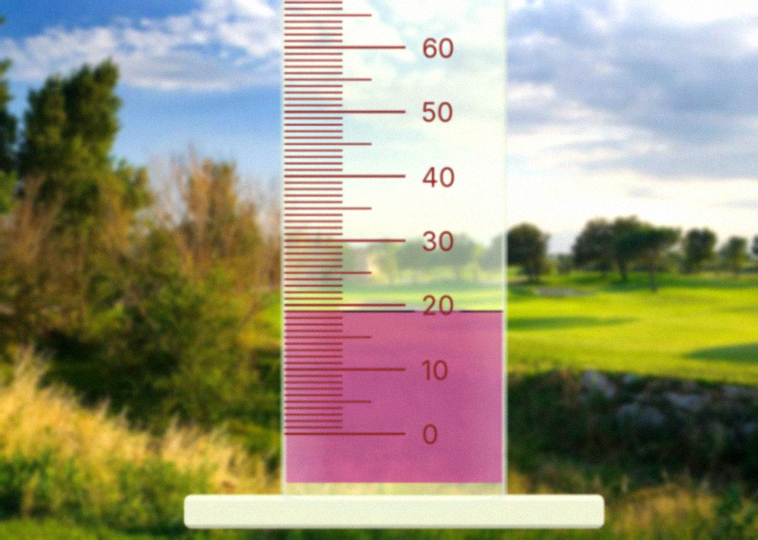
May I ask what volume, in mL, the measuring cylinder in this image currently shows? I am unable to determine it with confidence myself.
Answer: 19 mL
